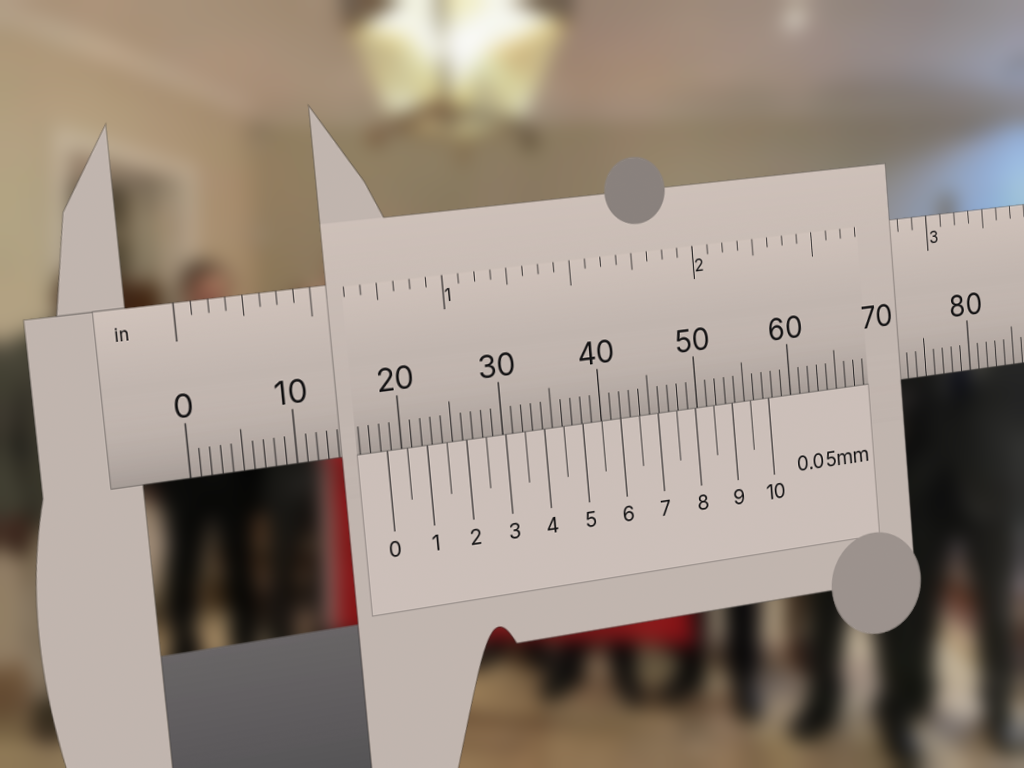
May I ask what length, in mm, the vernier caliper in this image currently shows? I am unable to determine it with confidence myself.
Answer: 18.6 mm
